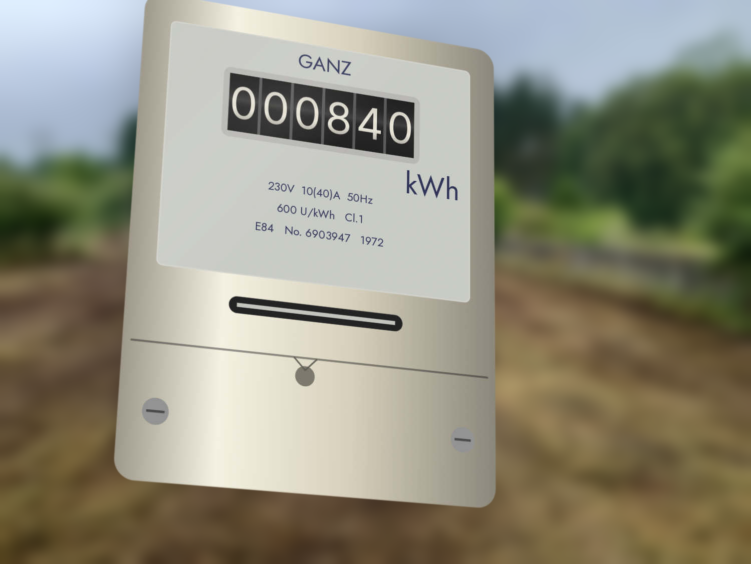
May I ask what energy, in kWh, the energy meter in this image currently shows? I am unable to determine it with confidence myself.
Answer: 840 kWh
